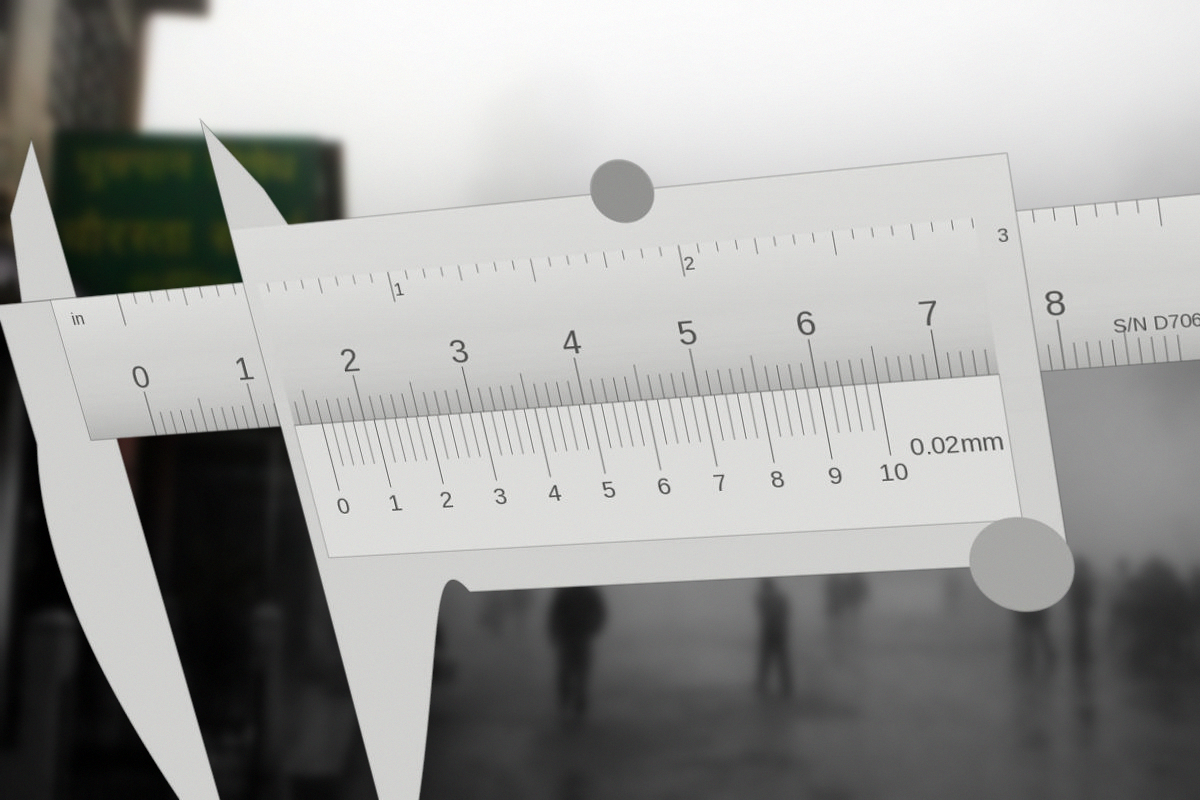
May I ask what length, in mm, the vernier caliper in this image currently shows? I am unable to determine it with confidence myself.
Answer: 16.0 mm
